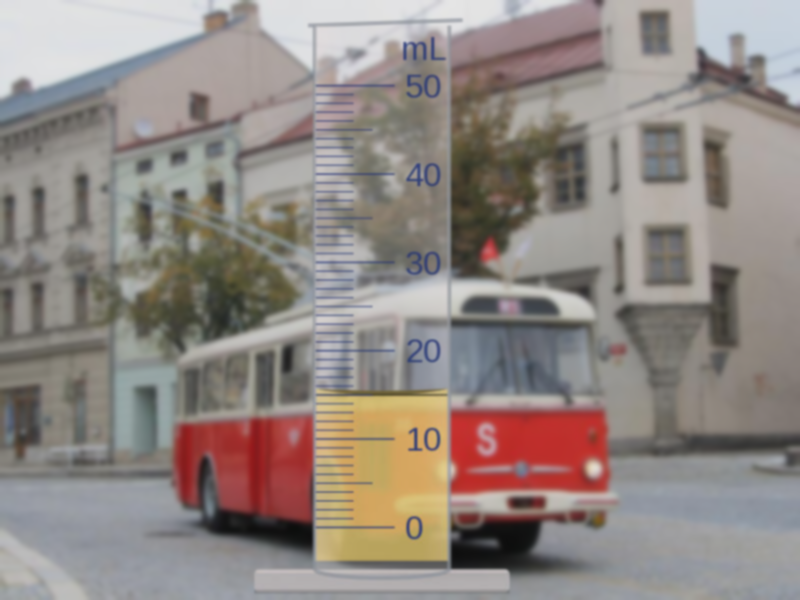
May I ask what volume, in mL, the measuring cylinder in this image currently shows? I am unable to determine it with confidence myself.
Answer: 15 mL
